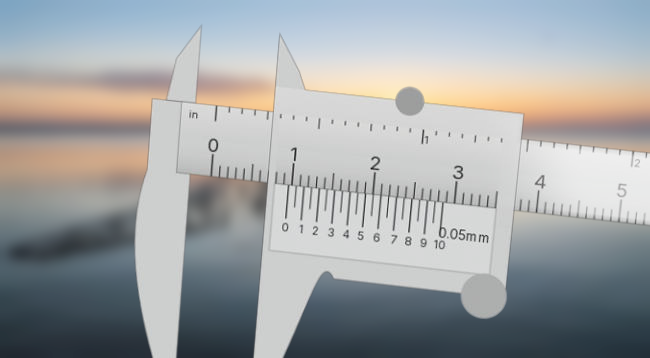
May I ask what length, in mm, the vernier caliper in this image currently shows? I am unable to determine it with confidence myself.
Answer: 9.6 mm
